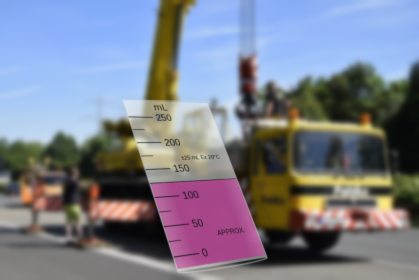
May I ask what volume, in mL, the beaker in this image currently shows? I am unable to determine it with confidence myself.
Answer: 125 mL
